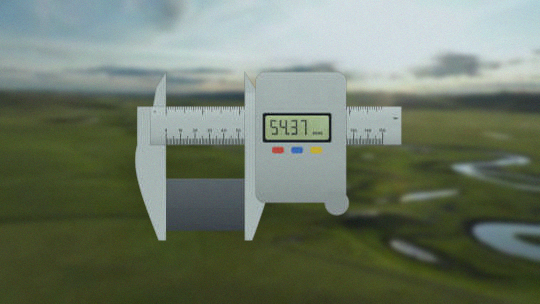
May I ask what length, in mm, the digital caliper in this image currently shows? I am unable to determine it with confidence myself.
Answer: 54.37 mm
